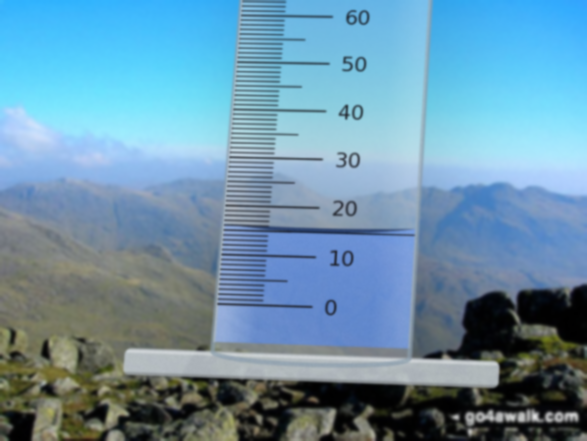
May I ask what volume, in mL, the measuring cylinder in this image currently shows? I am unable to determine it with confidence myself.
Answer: 15 mL
